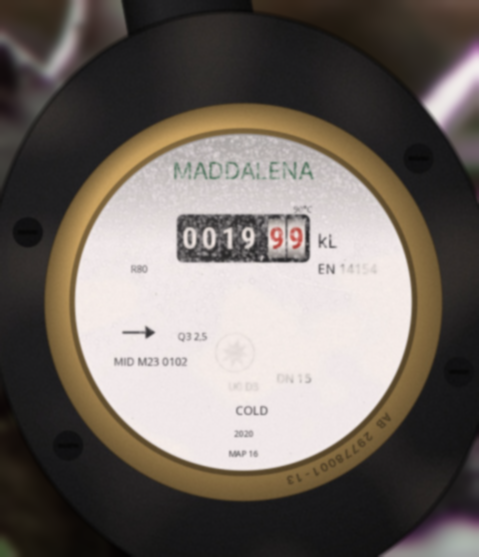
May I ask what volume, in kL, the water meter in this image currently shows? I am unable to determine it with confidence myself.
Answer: 19.99 kL
